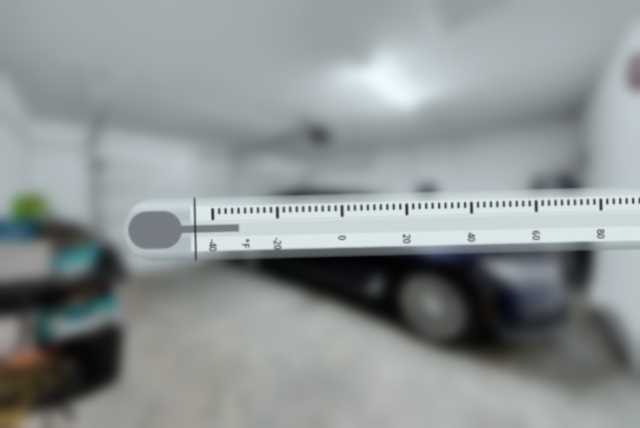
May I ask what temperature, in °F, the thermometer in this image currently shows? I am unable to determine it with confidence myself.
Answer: -32 °F
